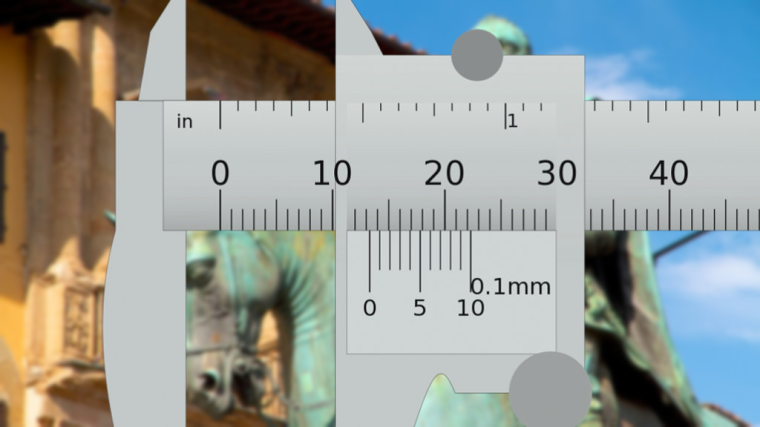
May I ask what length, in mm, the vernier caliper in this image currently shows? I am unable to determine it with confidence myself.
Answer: 13.3 mm
